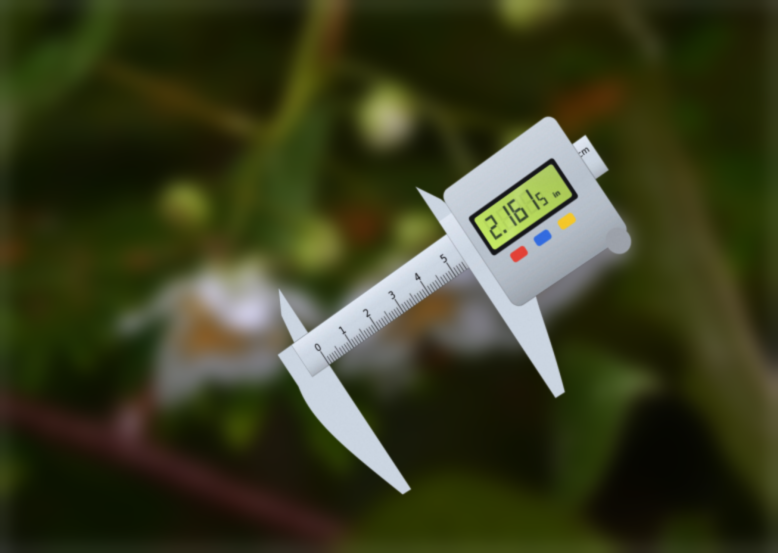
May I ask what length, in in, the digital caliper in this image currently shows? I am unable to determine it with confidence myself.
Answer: 2.1615 in
